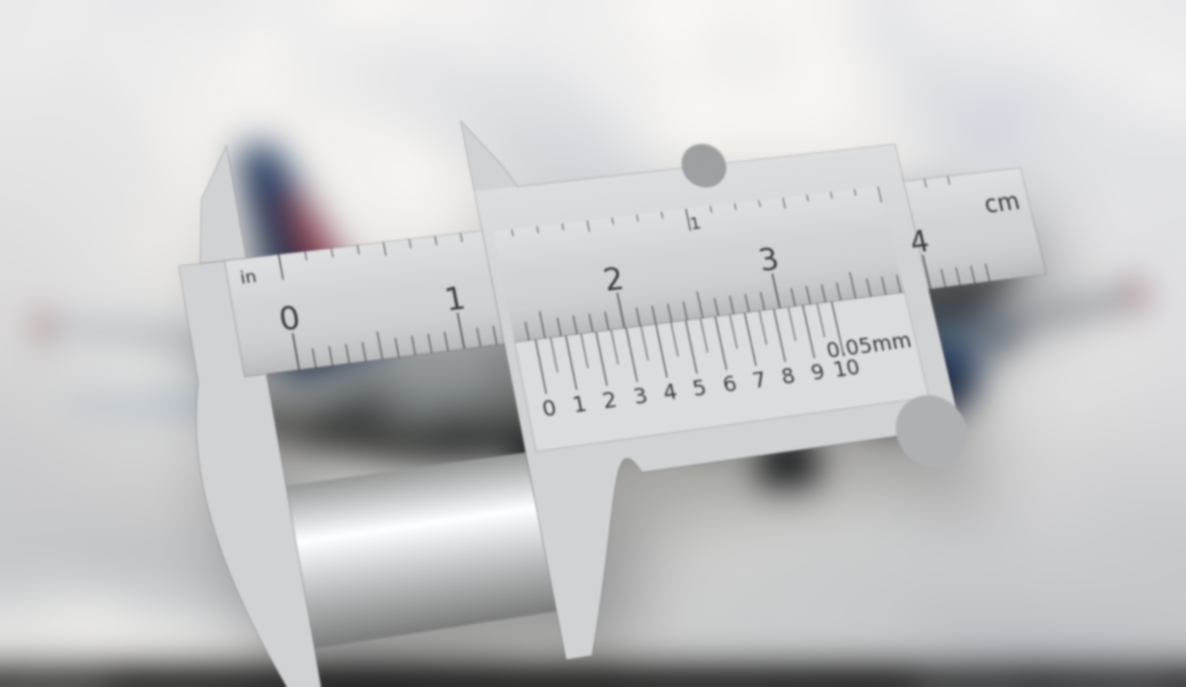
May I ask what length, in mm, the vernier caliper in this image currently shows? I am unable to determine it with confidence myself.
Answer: 14.4 mm
